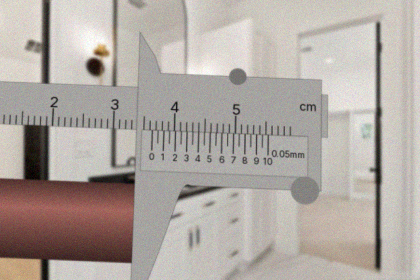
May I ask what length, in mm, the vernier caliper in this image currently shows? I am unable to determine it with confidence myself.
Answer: 36.4 mm
